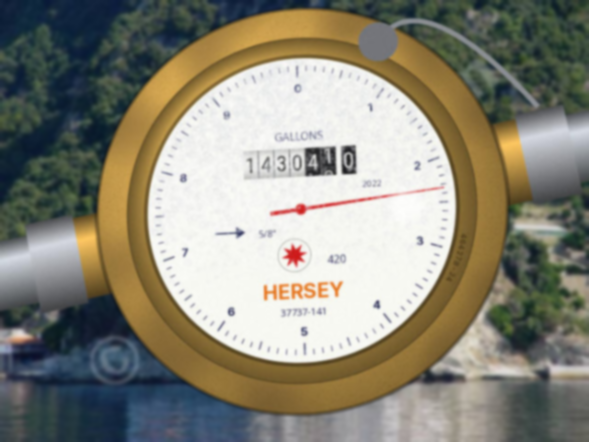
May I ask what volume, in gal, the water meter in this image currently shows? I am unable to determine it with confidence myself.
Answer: 1430412.3 gal
